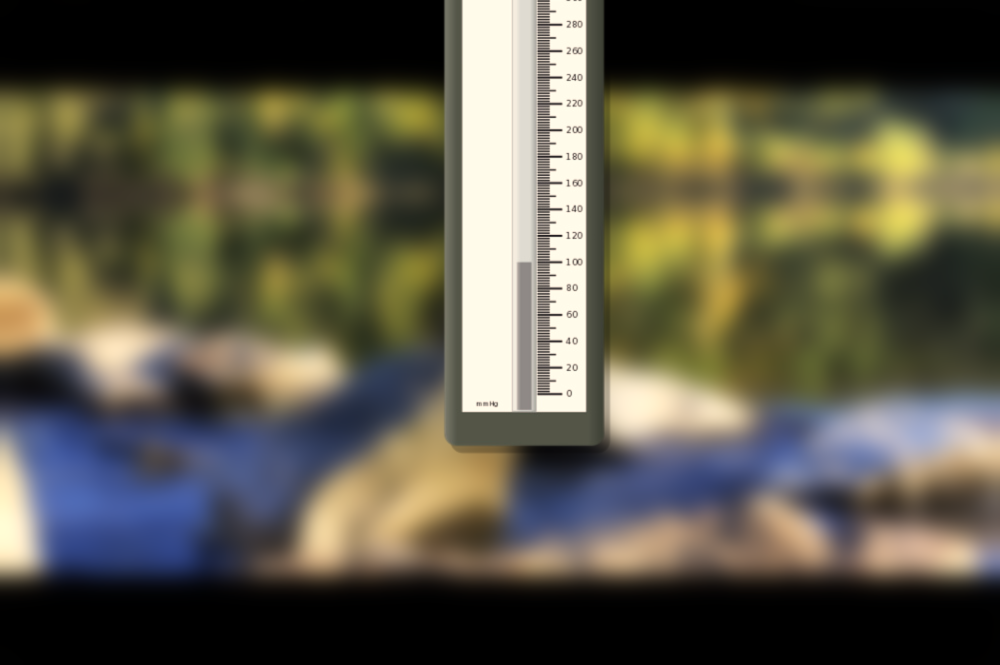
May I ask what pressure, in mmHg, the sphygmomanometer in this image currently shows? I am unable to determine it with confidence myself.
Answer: 100 mmHg
